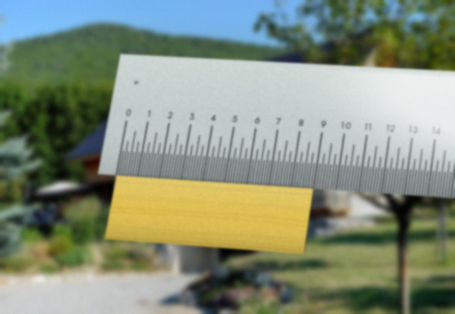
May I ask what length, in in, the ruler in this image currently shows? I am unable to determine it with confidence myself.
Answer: 9 in
